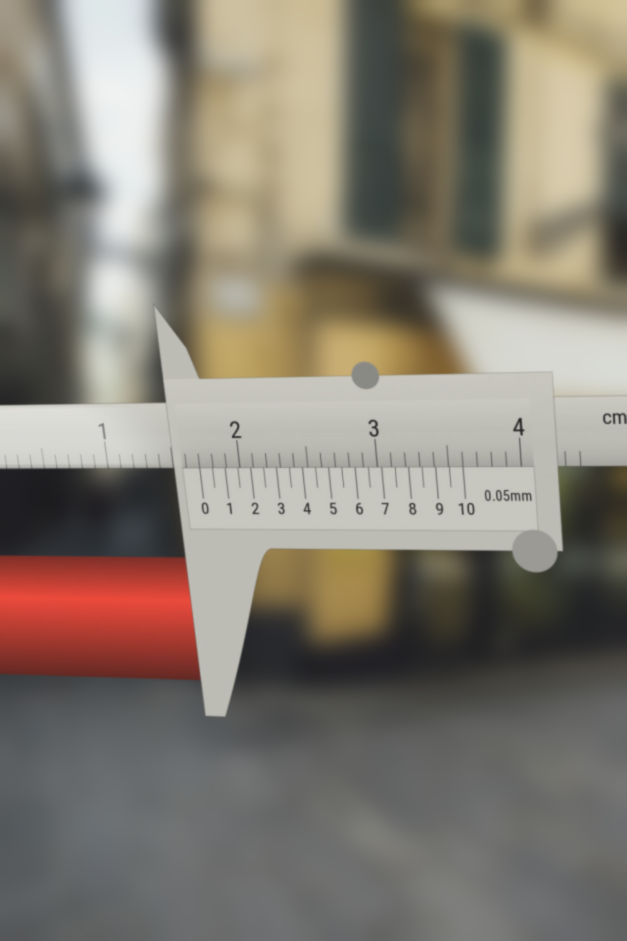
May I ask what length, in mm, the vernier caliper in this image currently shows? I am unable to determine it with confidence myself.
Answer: 17.0 mm
